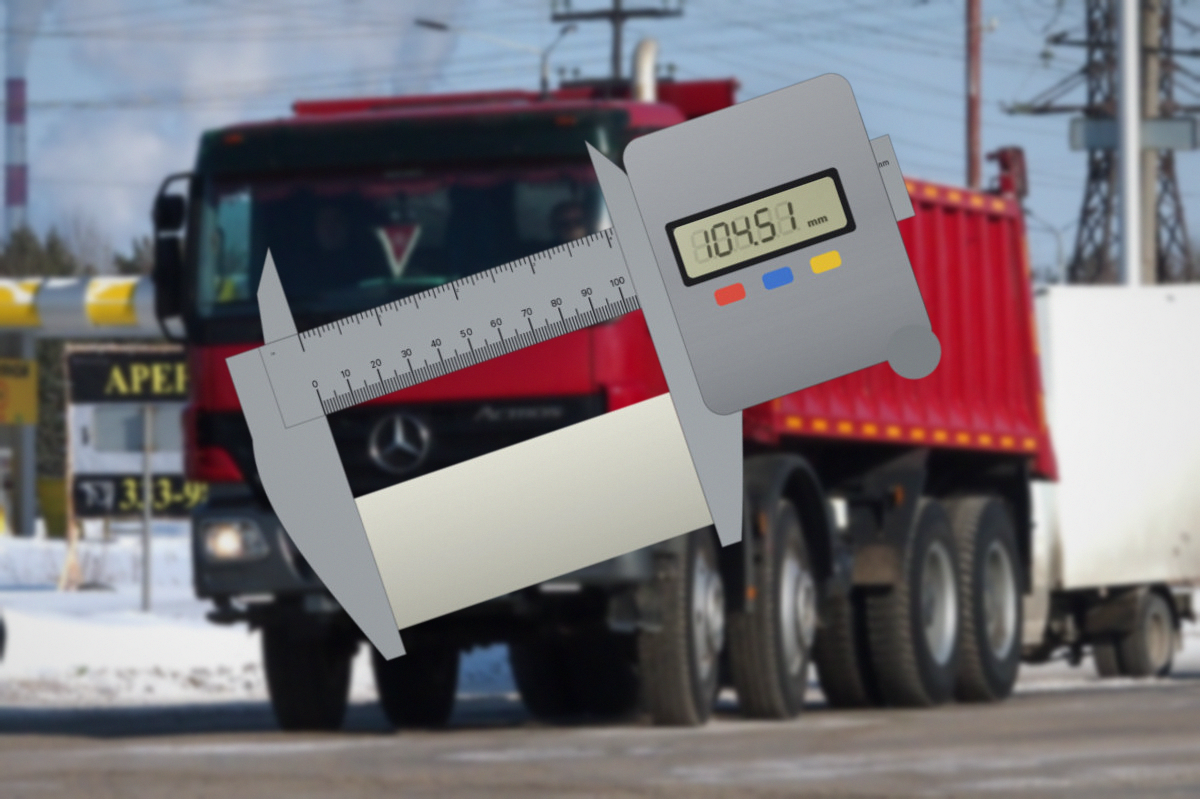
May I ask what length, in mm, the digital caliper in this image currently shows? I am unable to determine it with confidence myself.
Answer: 104.51 mm
